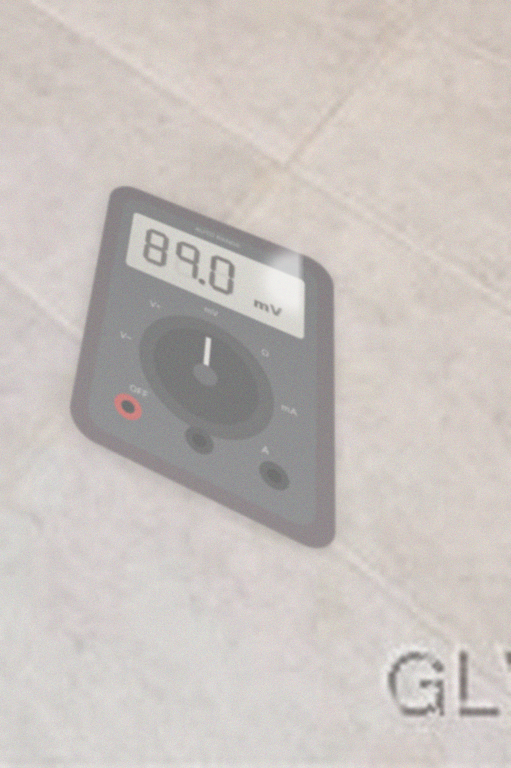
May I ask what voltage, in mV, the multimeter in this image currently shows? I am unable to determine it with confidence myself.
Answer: 89.0 mV
